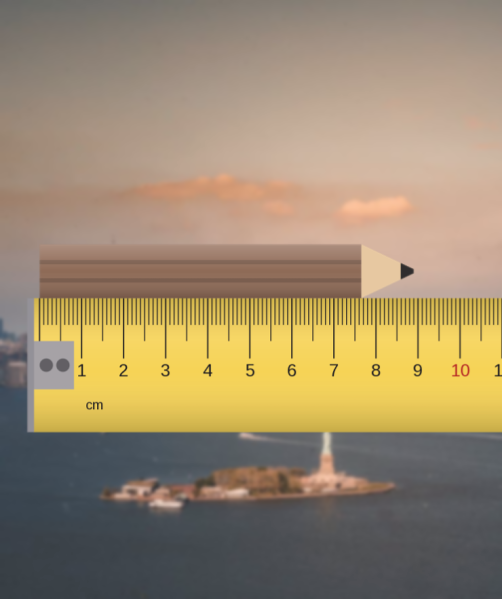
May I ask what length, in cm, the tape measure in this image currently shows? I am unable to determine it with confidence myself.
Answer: 8.9 cm
